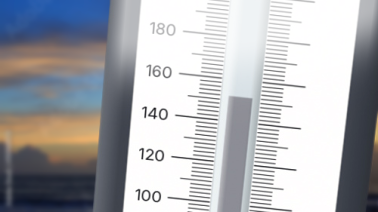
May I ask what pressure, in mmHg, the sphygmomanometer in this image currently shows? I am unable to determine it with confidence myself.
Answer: 152 mmHg
